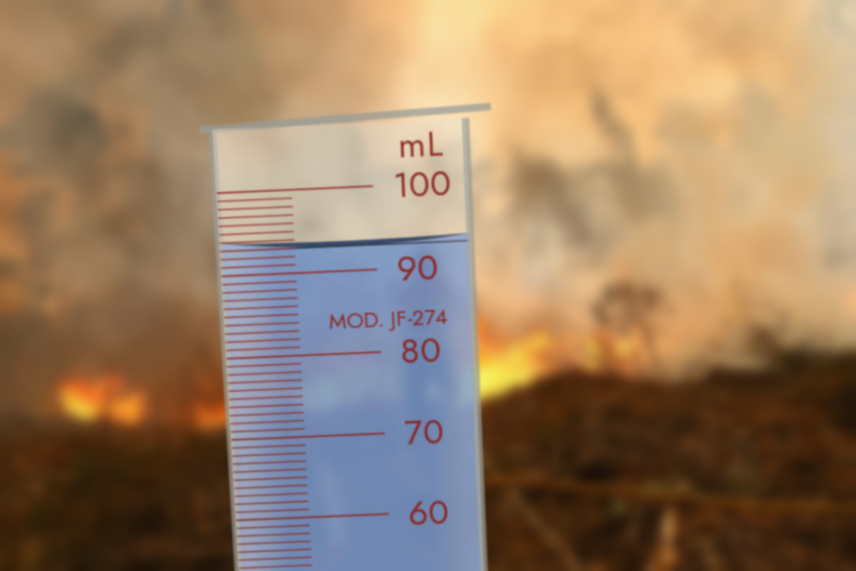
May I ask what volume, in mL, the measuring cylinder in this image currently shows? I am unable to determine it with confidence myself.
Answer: 93 mL
